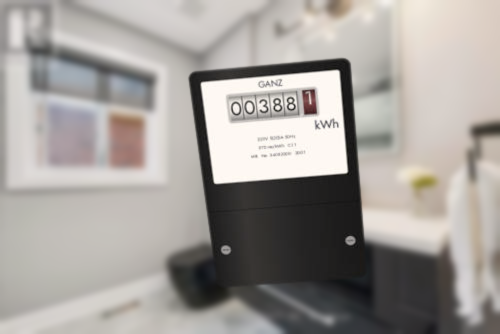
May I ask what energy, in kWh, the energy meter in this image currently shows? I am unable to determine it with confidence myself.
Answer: 388.1 kWh
